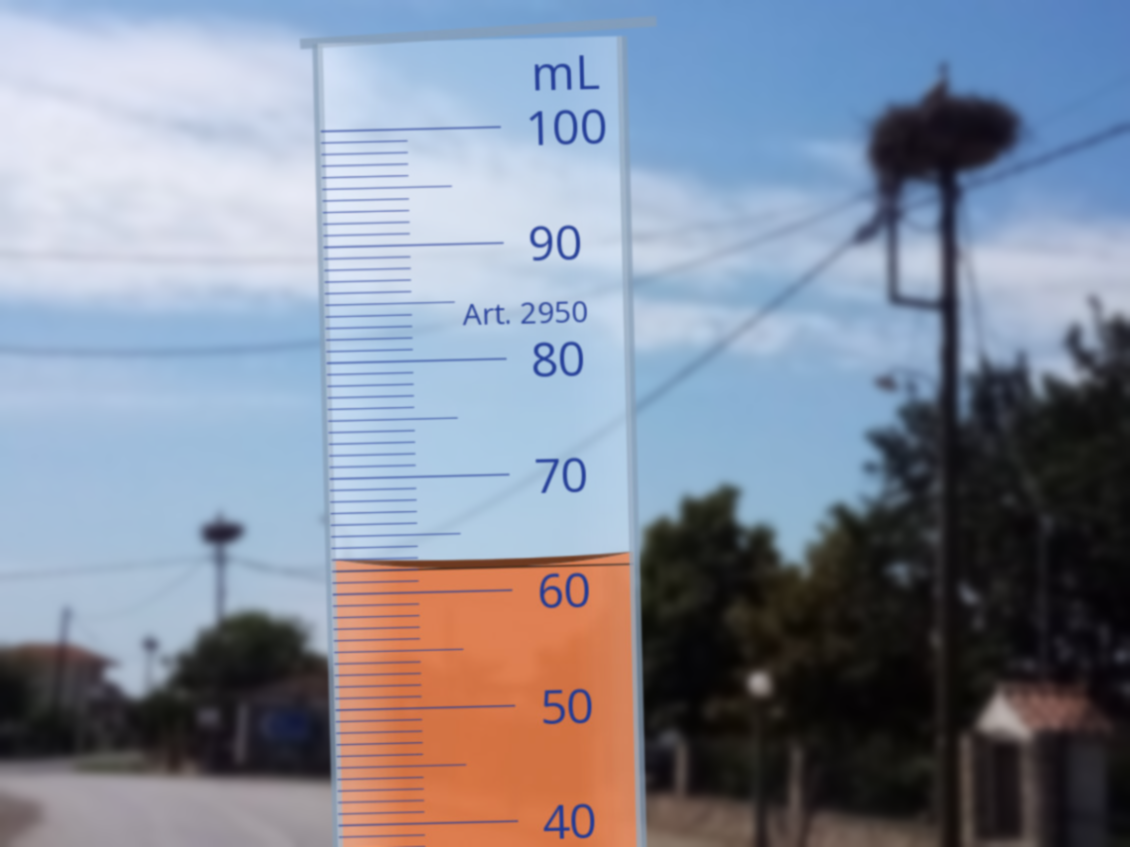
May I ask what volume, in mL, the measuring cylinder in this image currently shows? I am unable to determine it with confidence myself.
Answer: 62 mL
